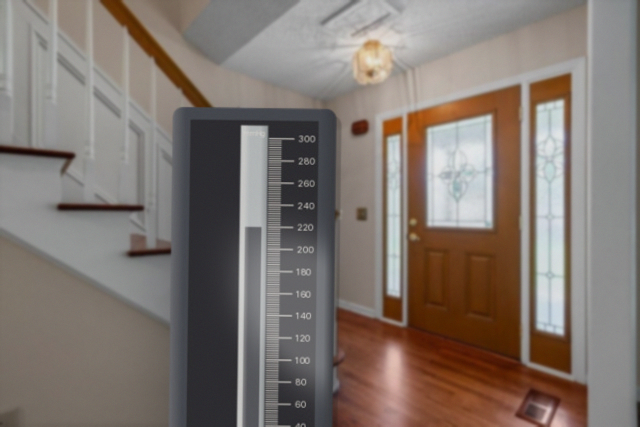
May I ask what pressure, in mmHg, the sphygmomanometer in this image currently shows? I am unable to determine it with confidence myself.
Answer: 220 mmHg
